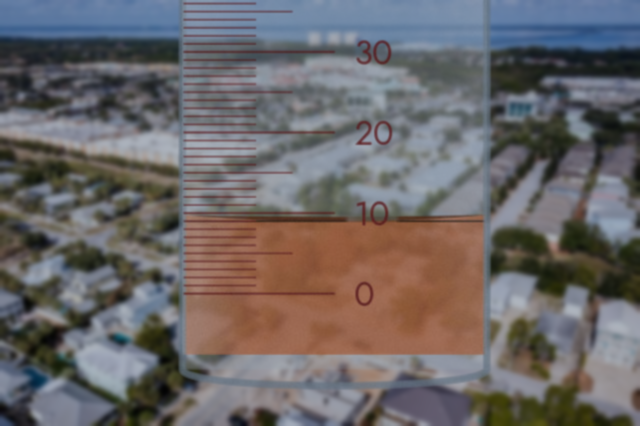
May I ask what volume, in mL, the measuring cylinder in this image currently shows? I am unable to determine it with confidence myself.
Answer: 9 mL
